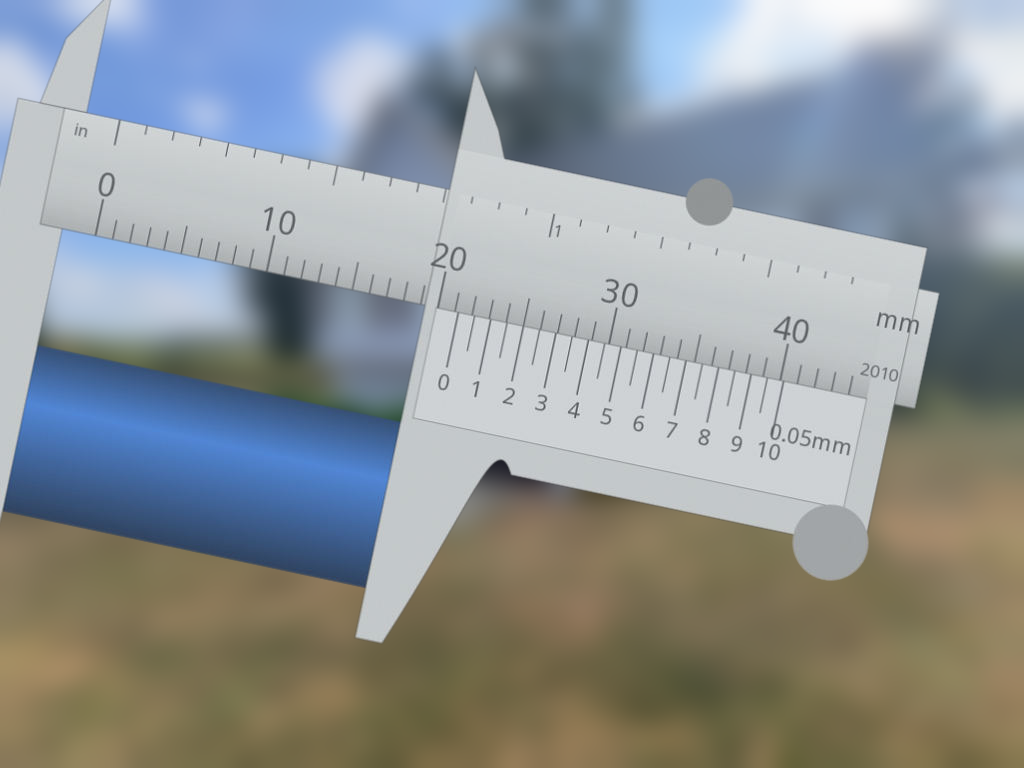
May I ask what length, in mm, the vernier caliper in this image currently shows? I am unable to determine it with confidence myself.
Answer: 21.2 mm
